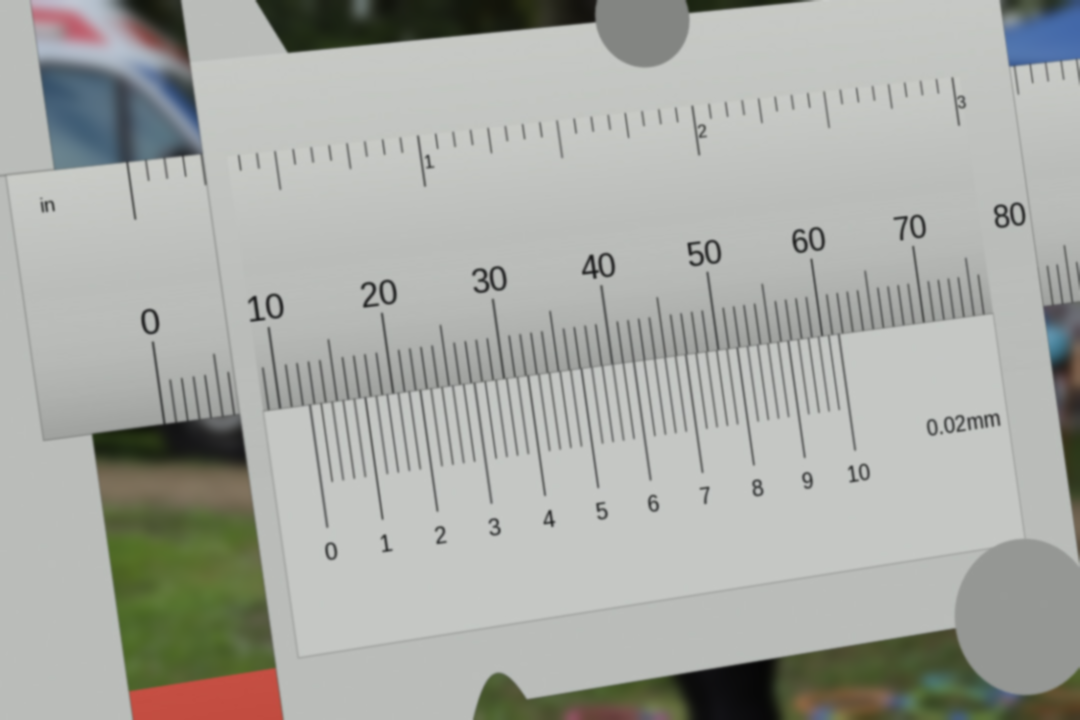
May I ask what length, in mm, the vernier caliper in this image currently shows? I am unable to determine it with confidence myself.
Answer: 12.6 mm
